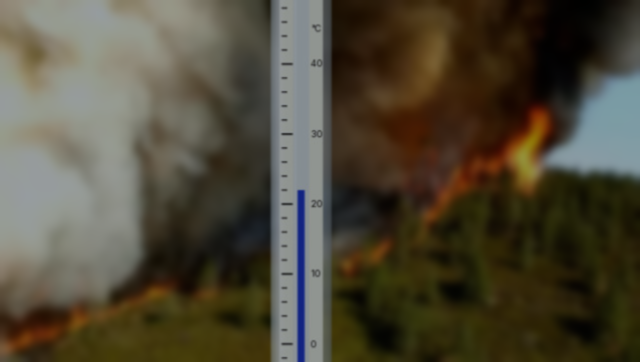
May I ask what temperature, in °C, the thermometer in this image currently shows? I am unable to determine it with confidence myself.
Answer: 22 °C
